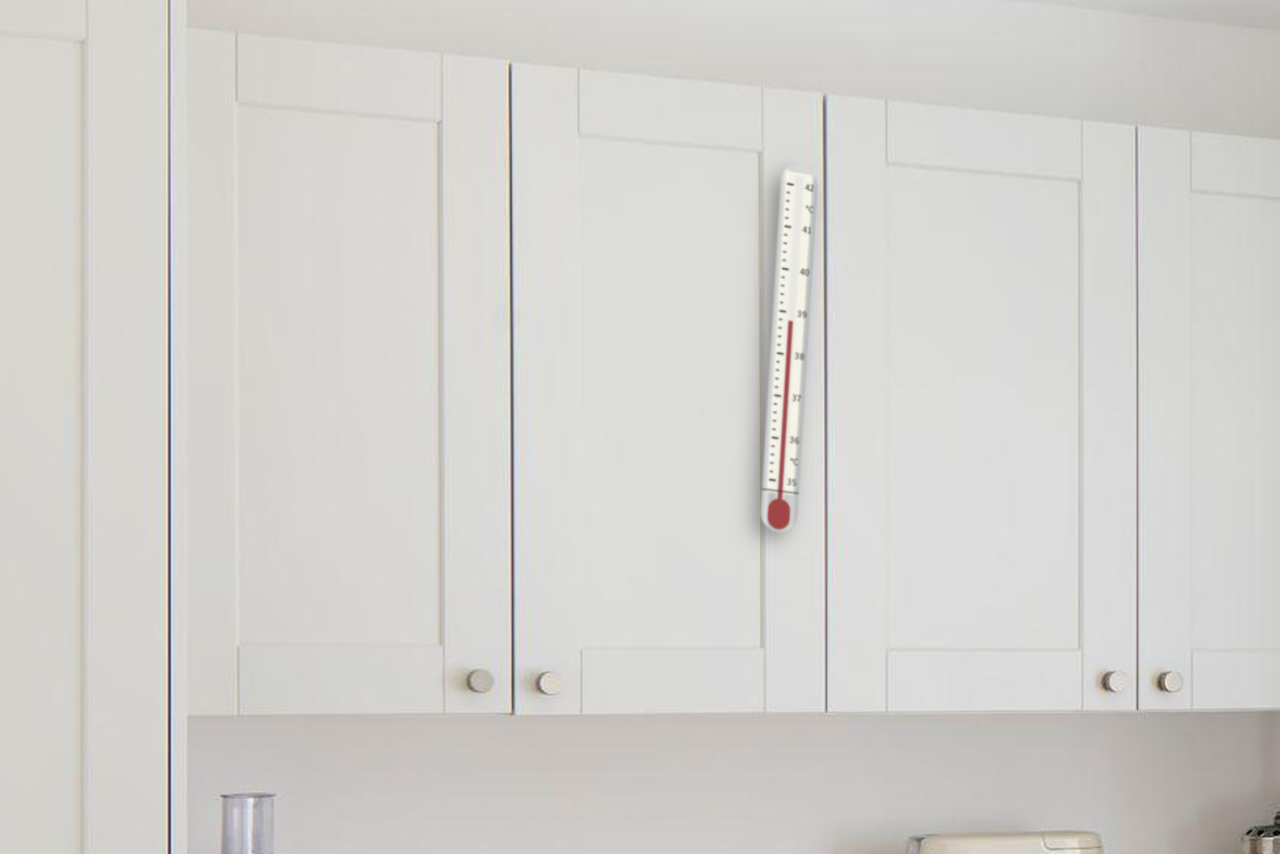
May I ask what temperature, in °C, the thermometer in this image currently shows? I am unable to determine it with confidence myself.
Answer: 38.8 °C
